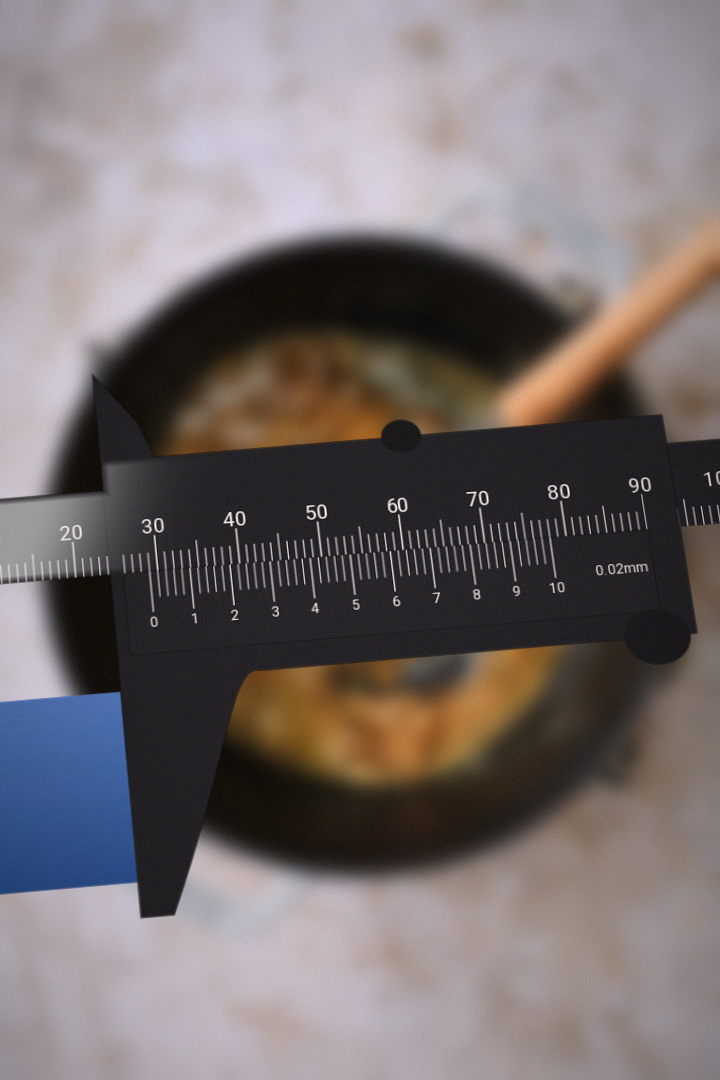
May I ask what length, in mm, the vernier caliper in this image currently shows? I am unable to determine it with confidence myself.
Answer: 29.0 mm
